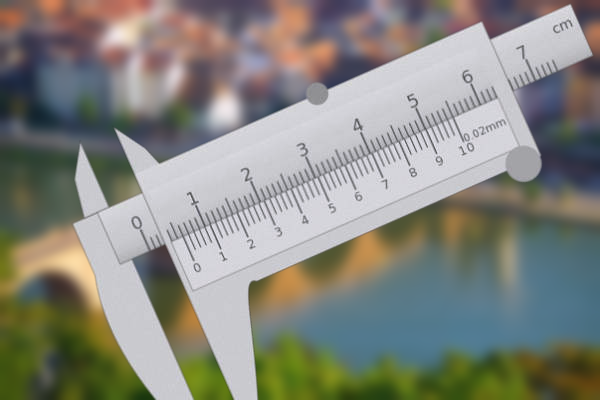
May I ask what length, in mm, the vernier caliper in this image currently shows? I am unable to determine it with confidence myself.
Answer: 6.0 mm
